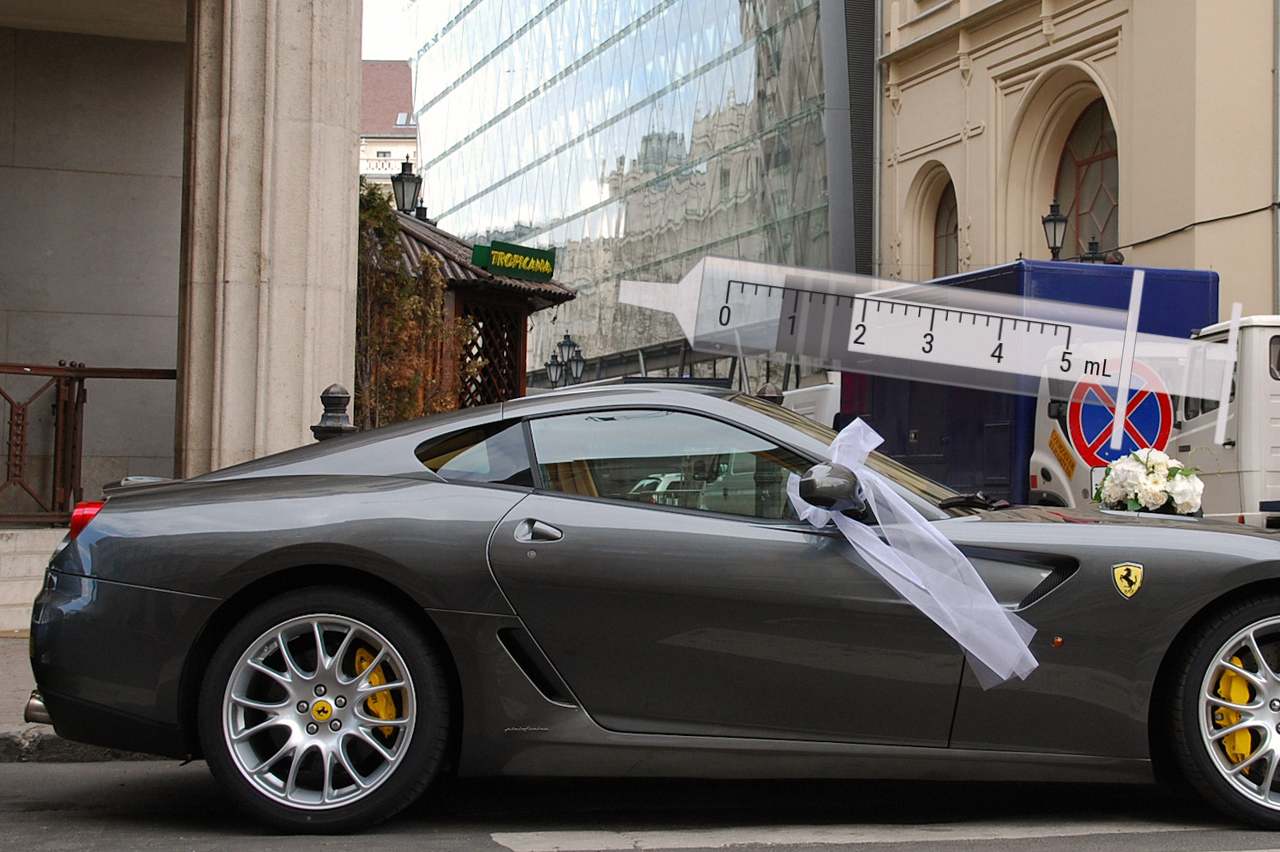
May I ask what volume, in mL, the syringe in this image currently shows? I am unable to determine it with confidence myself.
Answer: 0.8 mL
